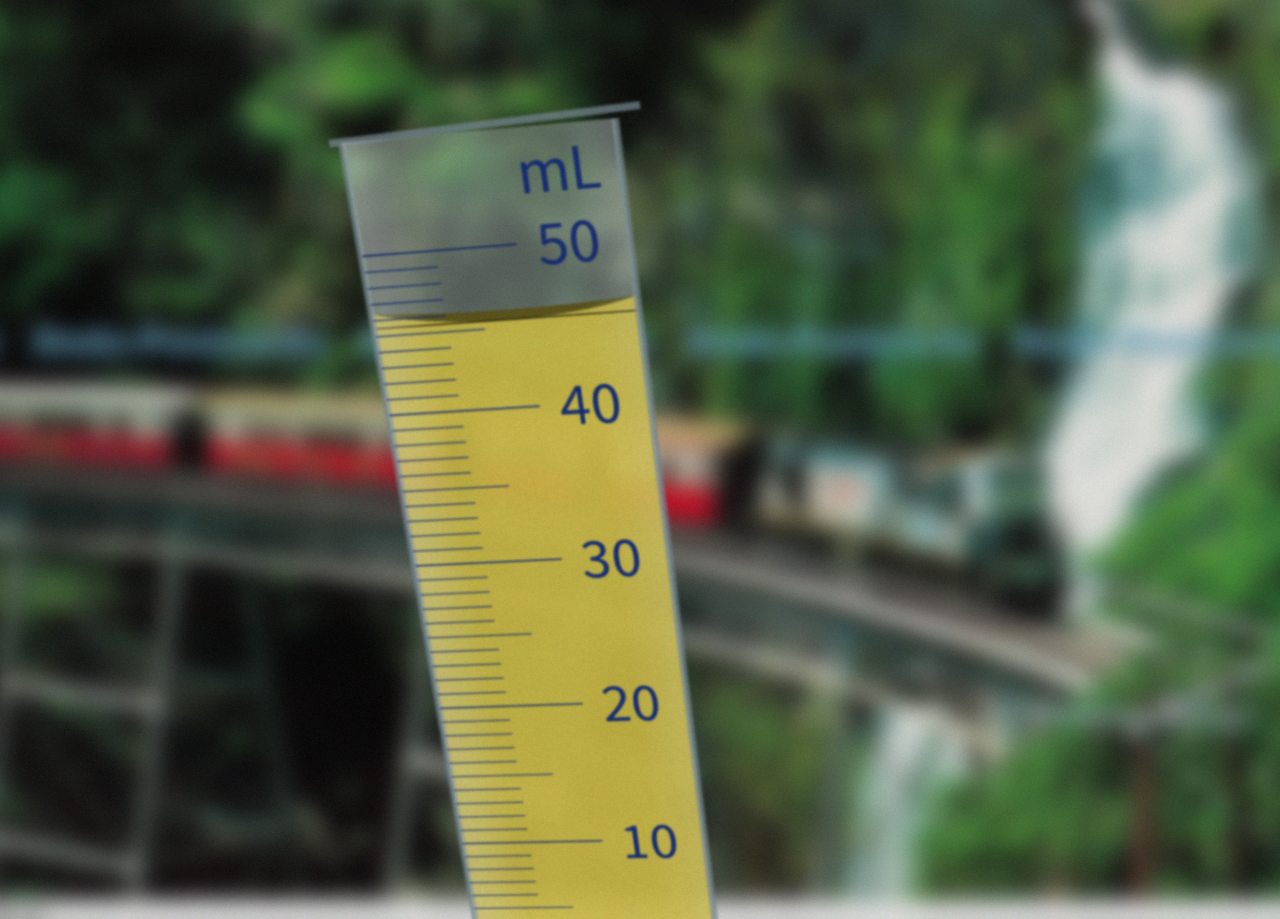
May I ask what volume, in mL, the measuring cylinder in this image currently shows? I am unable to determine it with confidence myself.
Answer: 45.5 mL
